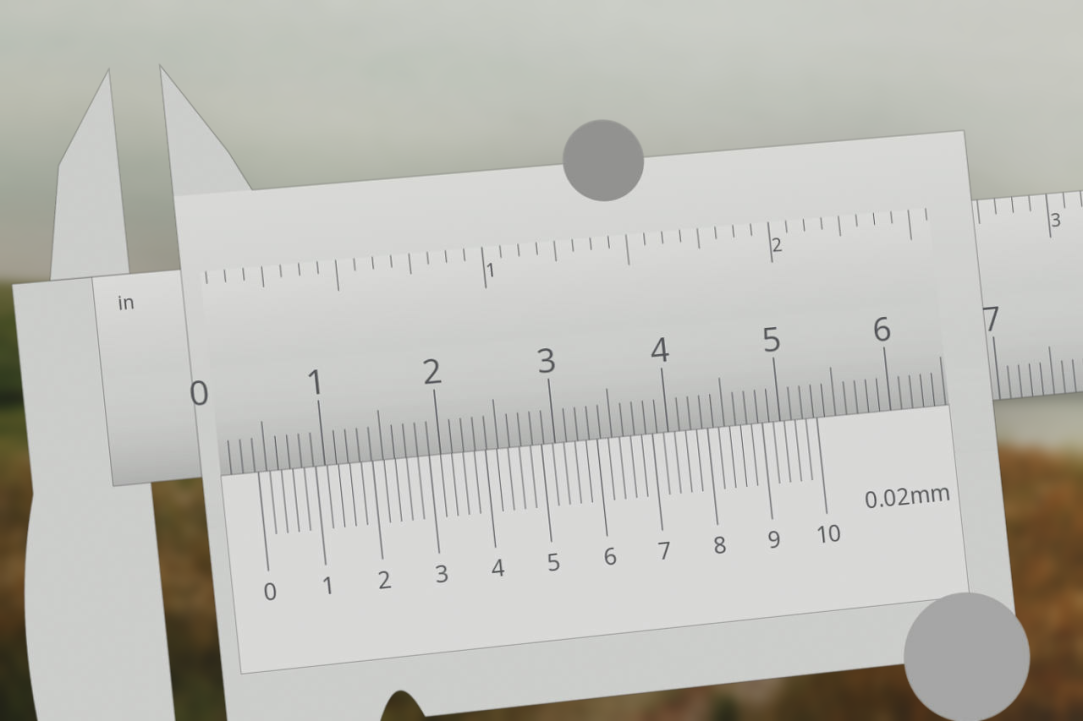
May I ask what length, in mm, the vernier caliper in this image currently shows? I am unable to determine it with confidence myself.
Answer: 4.3 mm
